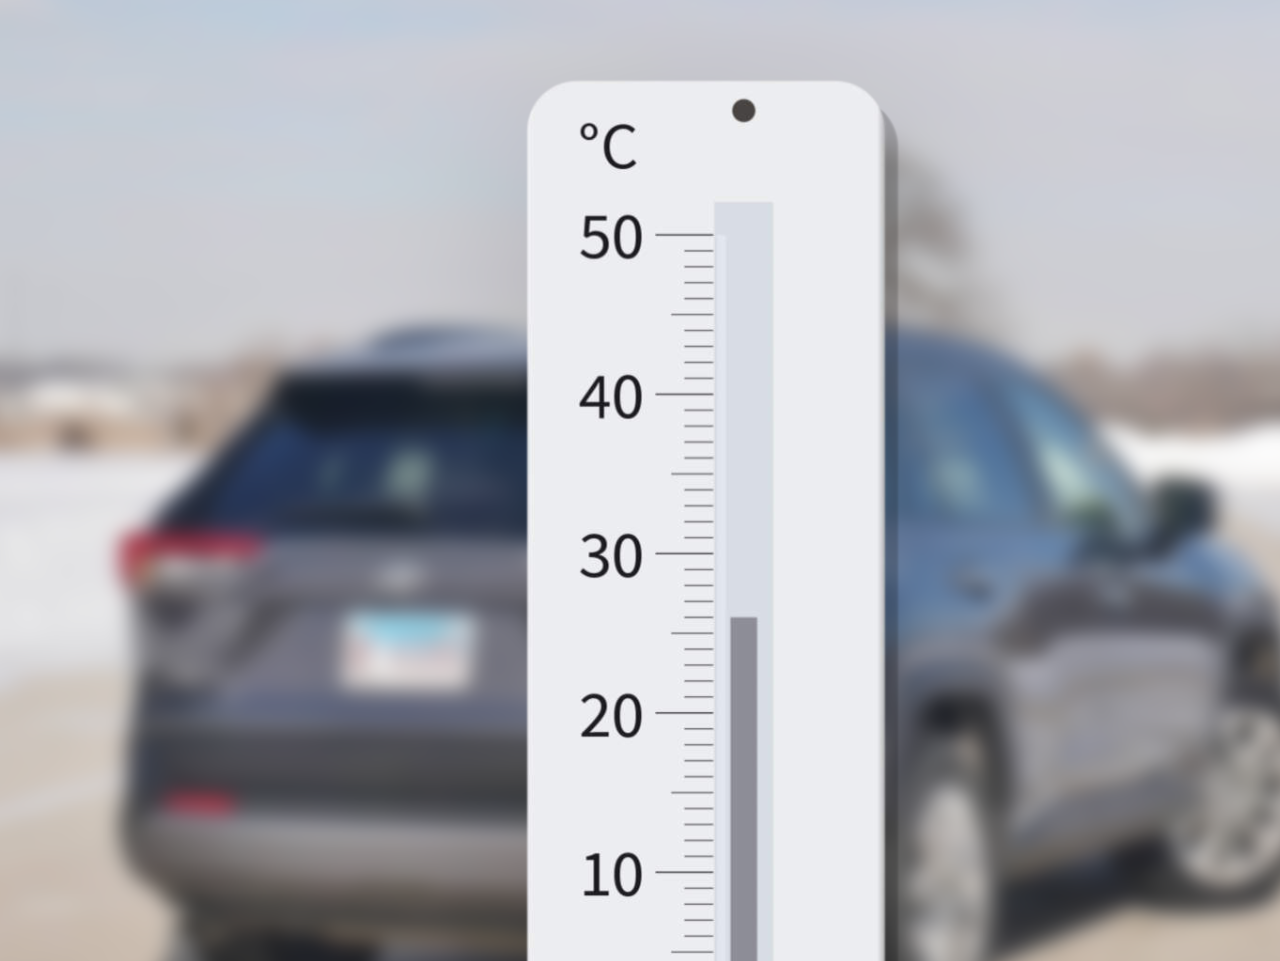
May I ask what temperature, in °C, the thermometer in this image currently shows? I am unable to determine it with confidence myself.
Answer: 26 °C
